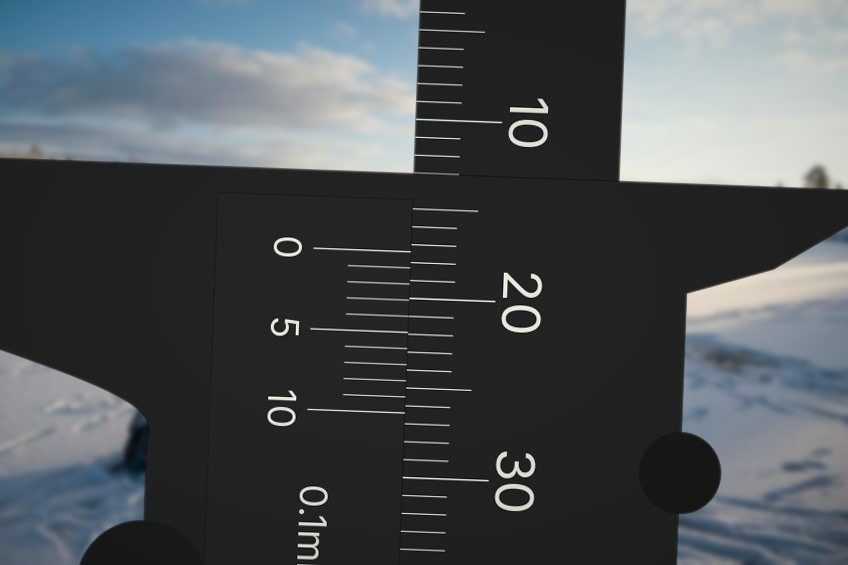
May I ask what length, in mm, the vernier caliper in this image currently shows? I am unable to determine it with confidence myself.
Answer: 17.4 mm
